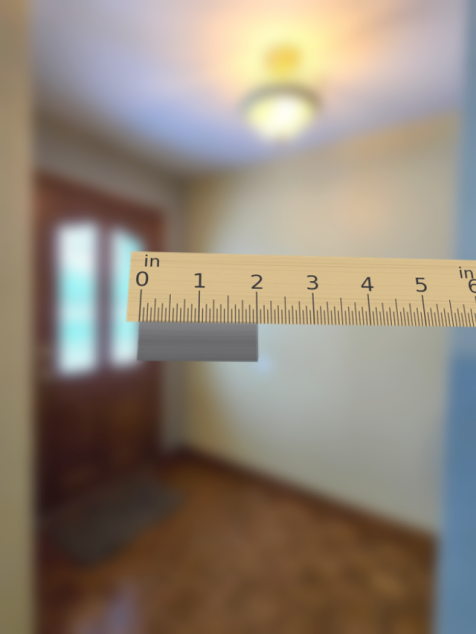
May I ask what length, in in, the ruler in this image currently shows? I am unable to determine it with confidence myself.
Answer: 2 in
